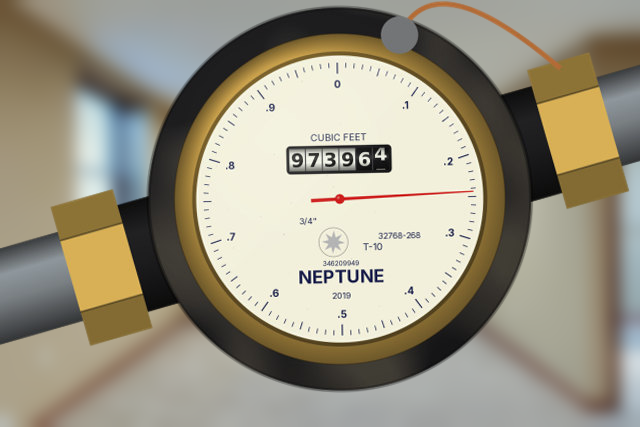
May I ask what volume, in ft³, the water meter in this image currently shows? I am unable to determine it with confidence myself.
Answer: 973964.24 ft³
